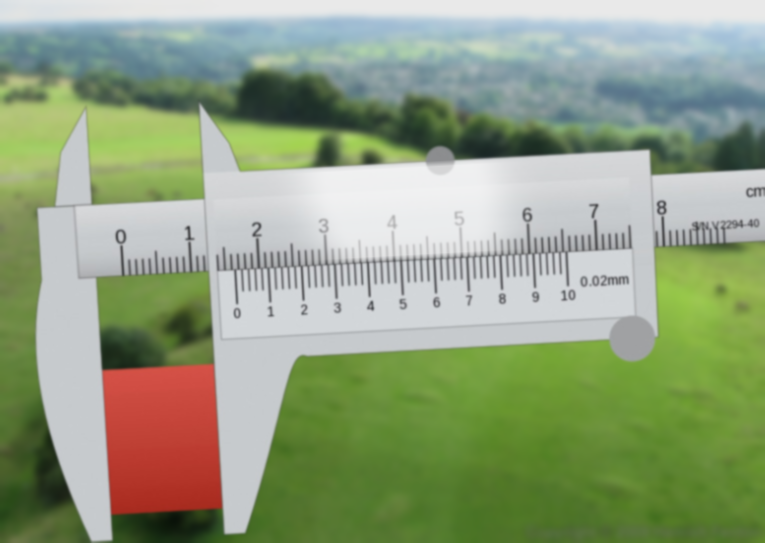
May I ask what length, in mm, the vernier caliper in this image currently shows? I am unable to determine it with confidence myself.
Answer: 16.5 mm
